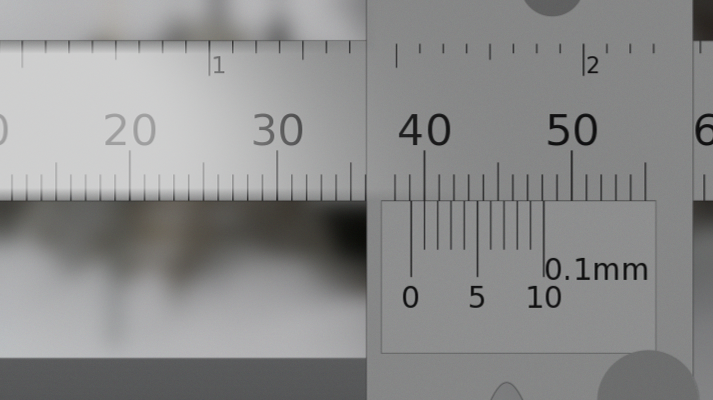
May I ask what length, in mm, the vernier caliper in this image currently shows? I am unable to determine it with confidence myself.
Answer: 39.1 mm
